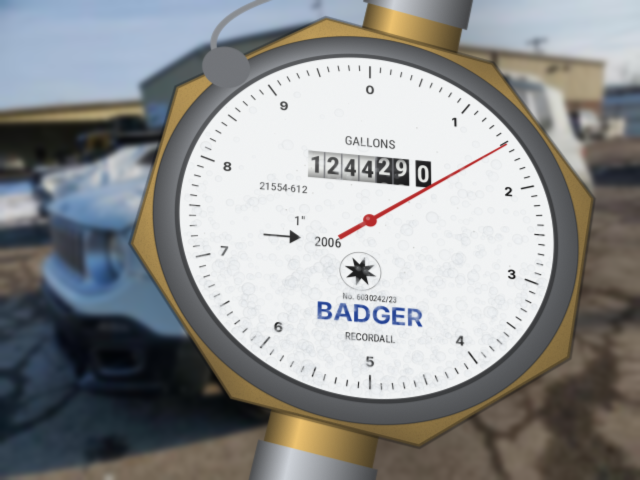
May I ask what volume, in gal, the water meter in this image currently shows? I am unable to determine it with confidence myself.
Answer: 1244291.5 gal
